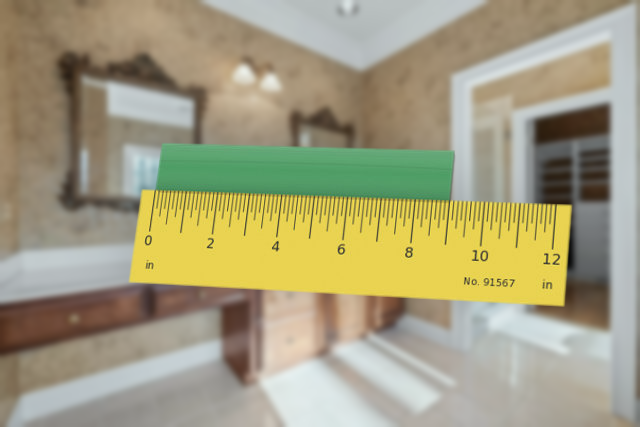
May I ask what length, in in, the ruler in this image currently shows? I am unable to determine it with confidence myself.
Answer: 9 in
